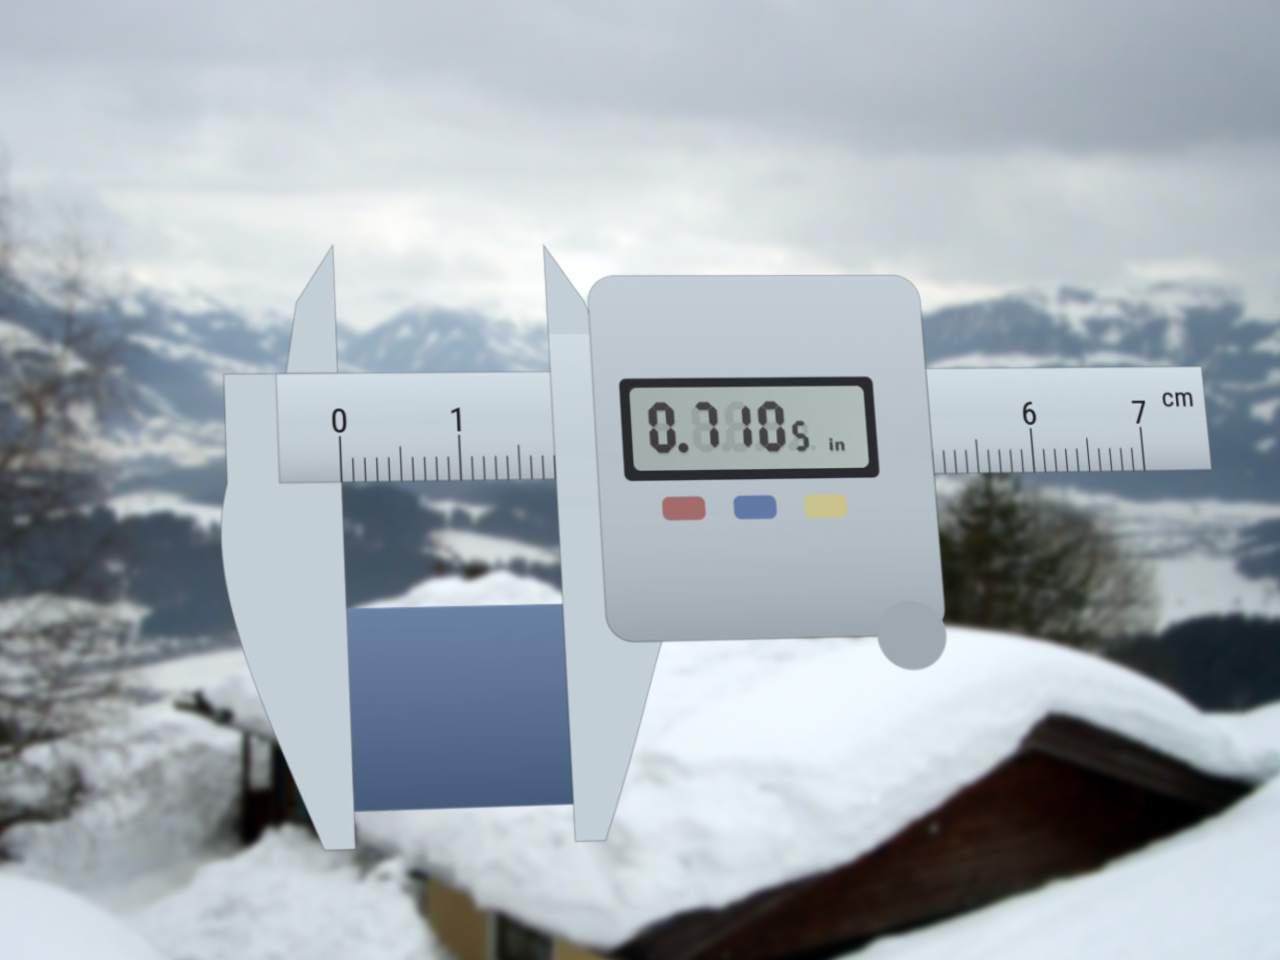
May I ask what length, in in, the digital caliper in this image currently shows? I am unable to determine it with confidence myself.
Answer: 0.7105 in
